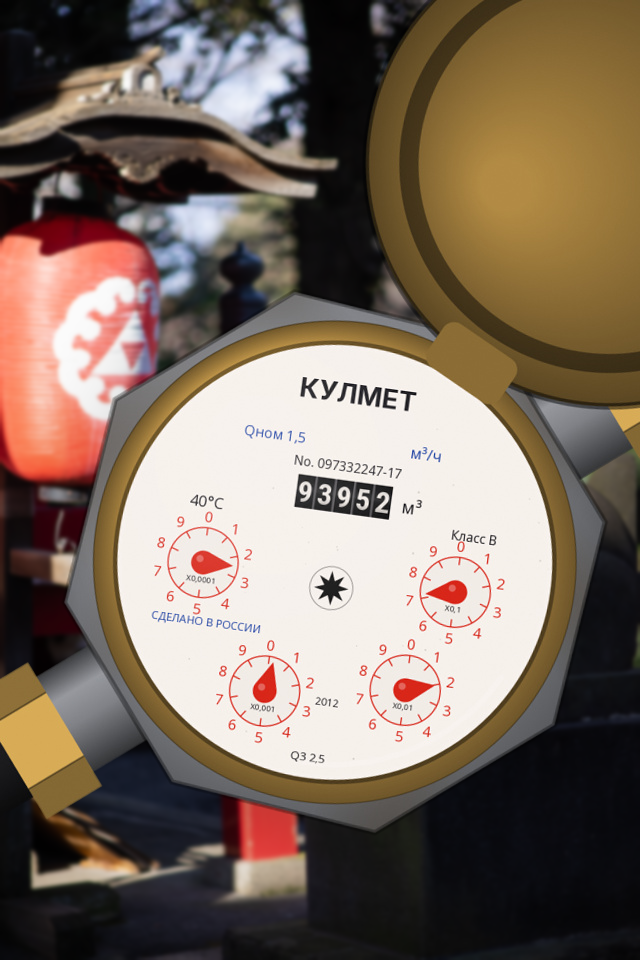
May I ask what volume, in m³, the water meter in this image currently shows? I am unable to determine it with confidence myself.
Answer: 93952.7202 m³
